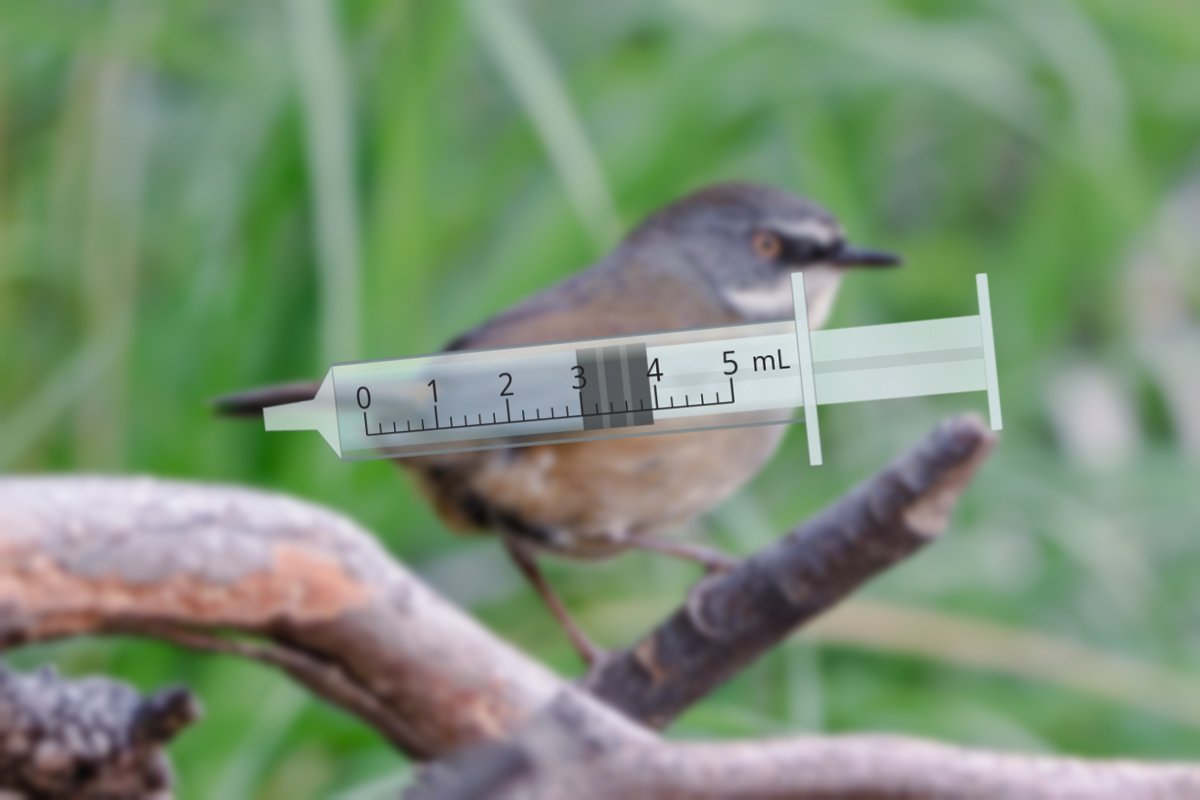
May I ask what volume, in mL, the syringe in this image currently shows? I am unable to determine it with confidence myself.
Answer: 3 mL
